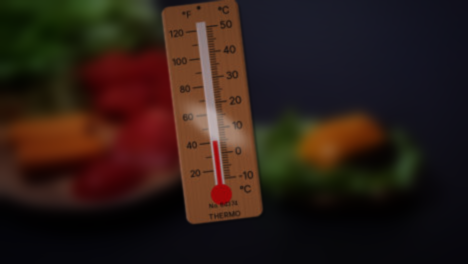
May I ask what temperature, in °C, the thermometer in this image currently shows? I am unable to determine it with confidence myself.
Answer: 5 °C
